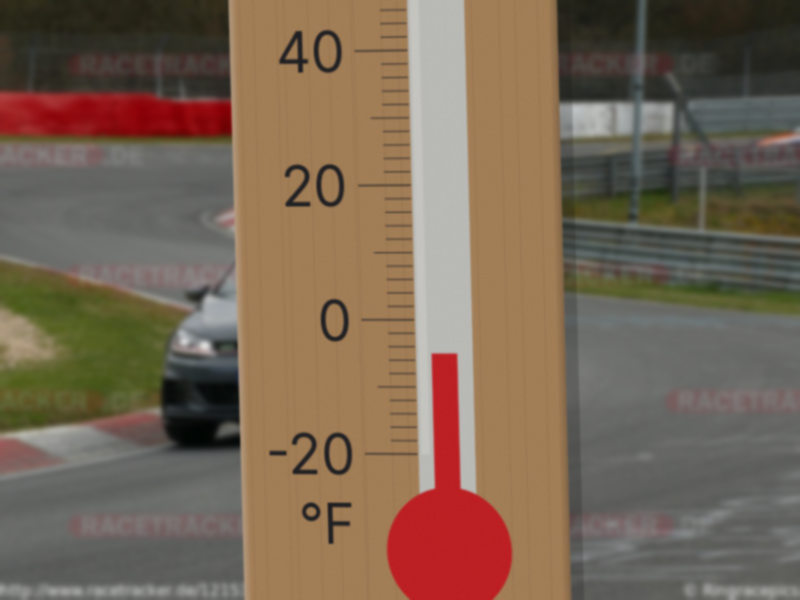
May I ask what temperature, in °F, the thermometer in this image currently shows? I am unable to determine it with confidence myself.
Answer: -5 °F
